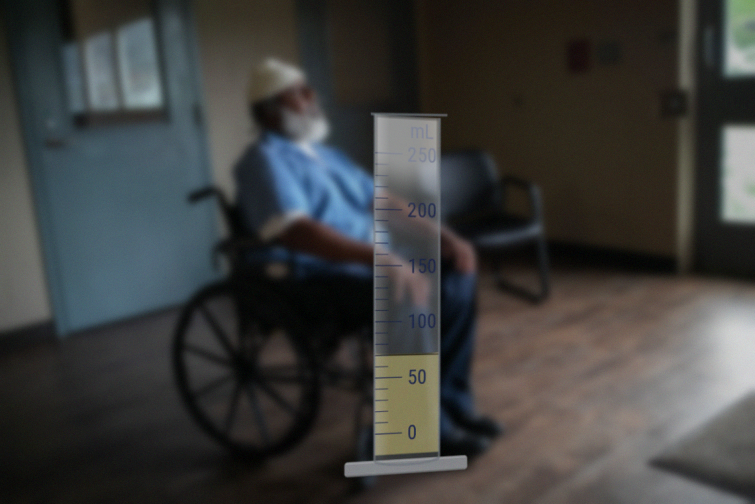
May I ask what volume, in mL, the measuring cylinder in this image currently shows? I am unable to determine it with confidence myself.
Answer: 70 mL
